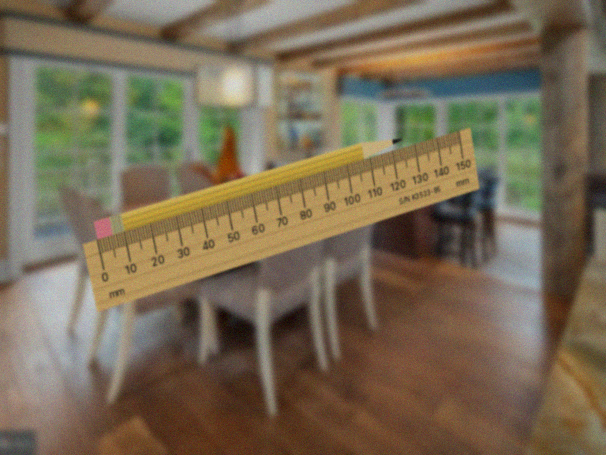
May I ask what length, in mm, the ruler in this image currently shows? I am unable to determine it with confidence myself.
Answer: 125 mm
